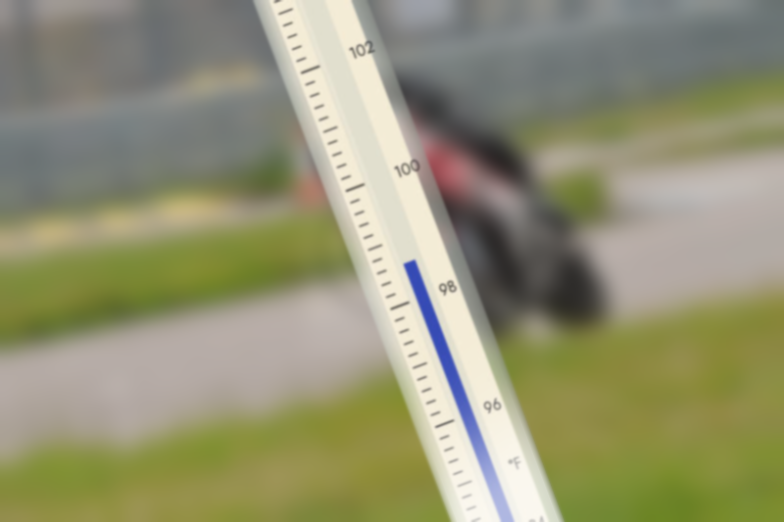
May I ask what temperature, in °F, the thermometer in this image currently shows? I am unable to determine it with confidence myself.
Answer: 98.6 °F
